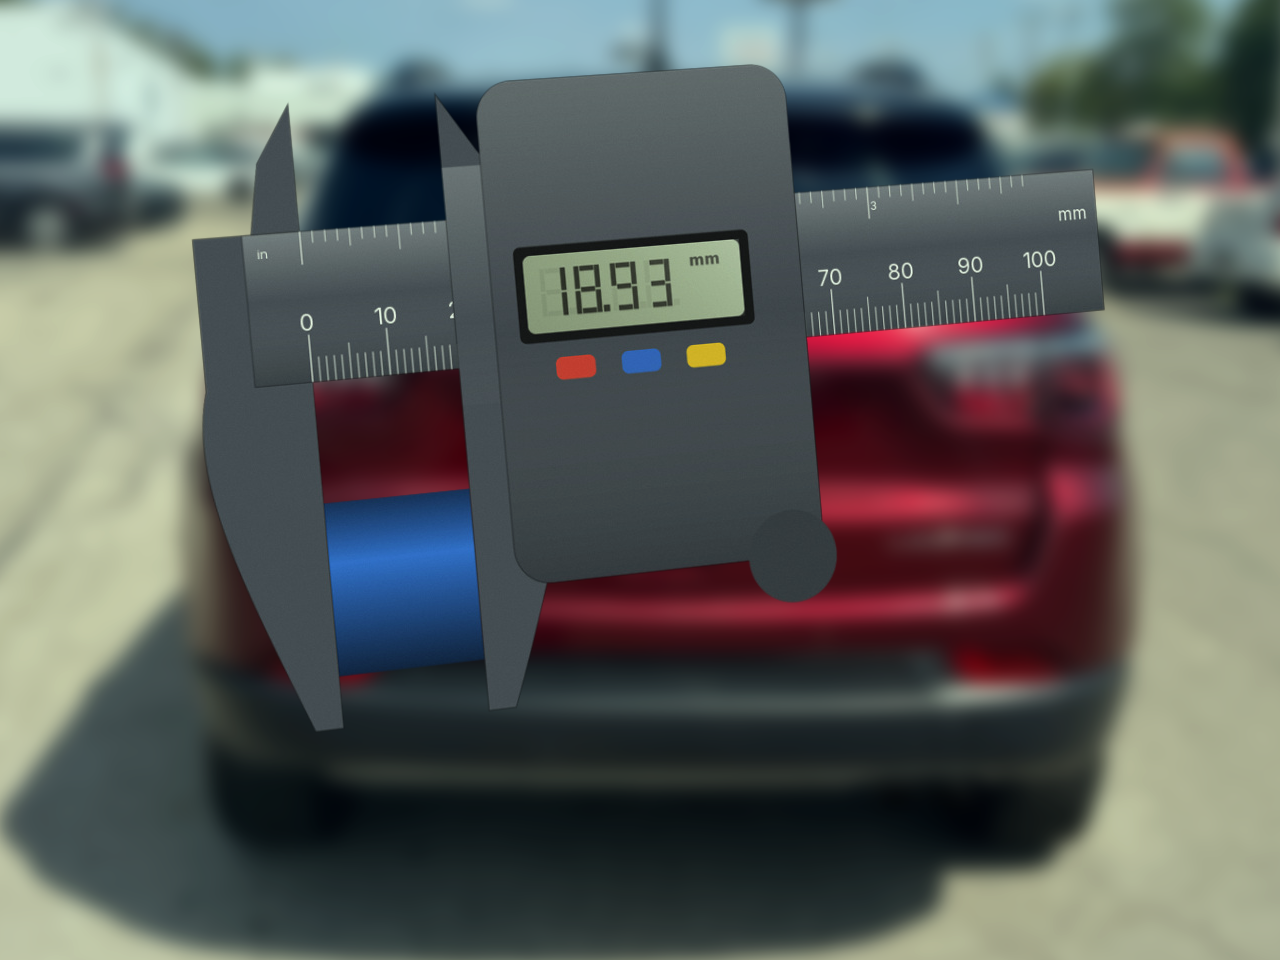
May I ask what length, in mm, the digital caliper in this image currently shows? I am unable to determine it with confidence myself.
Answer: 18.93 mm
